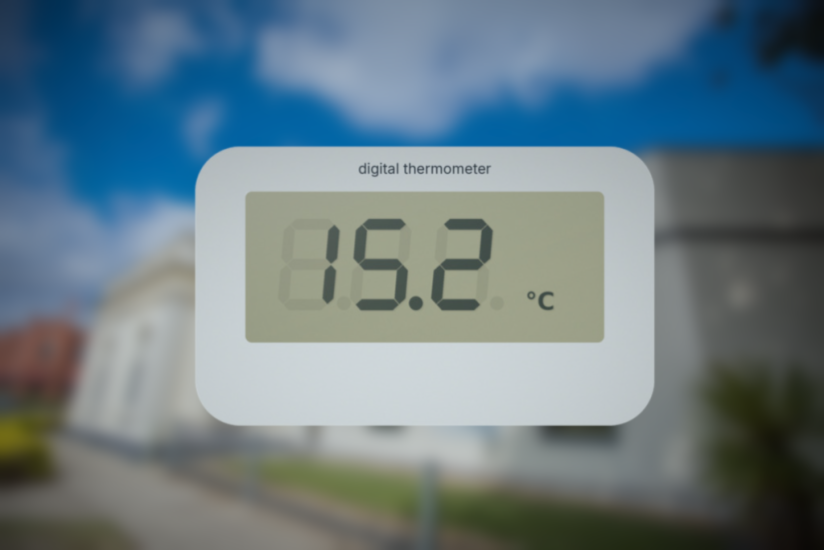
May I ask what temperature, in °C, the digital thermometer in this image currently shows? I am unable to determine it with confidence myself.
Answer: 15.2 °C
